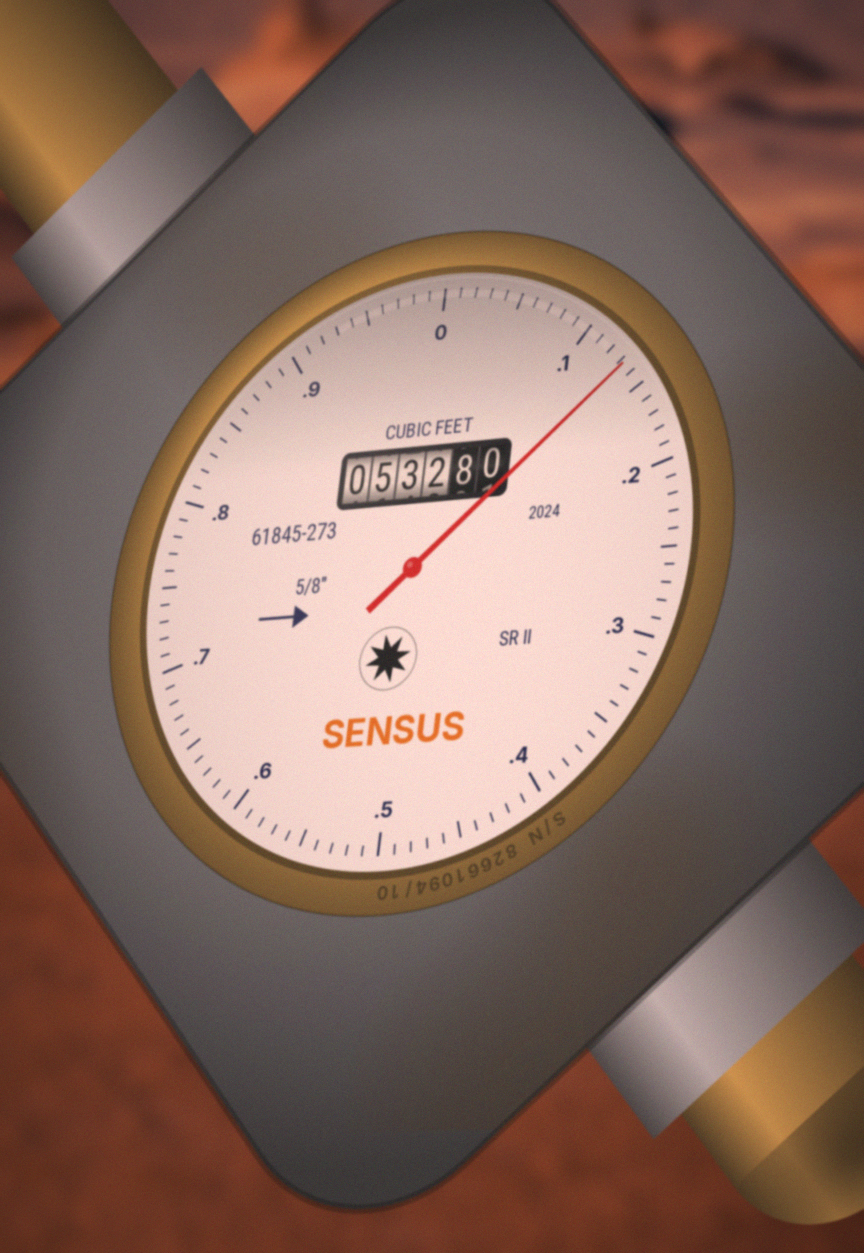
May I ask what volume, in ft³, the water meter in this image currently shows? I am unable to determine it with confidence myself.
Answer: 53280.13 ft³
